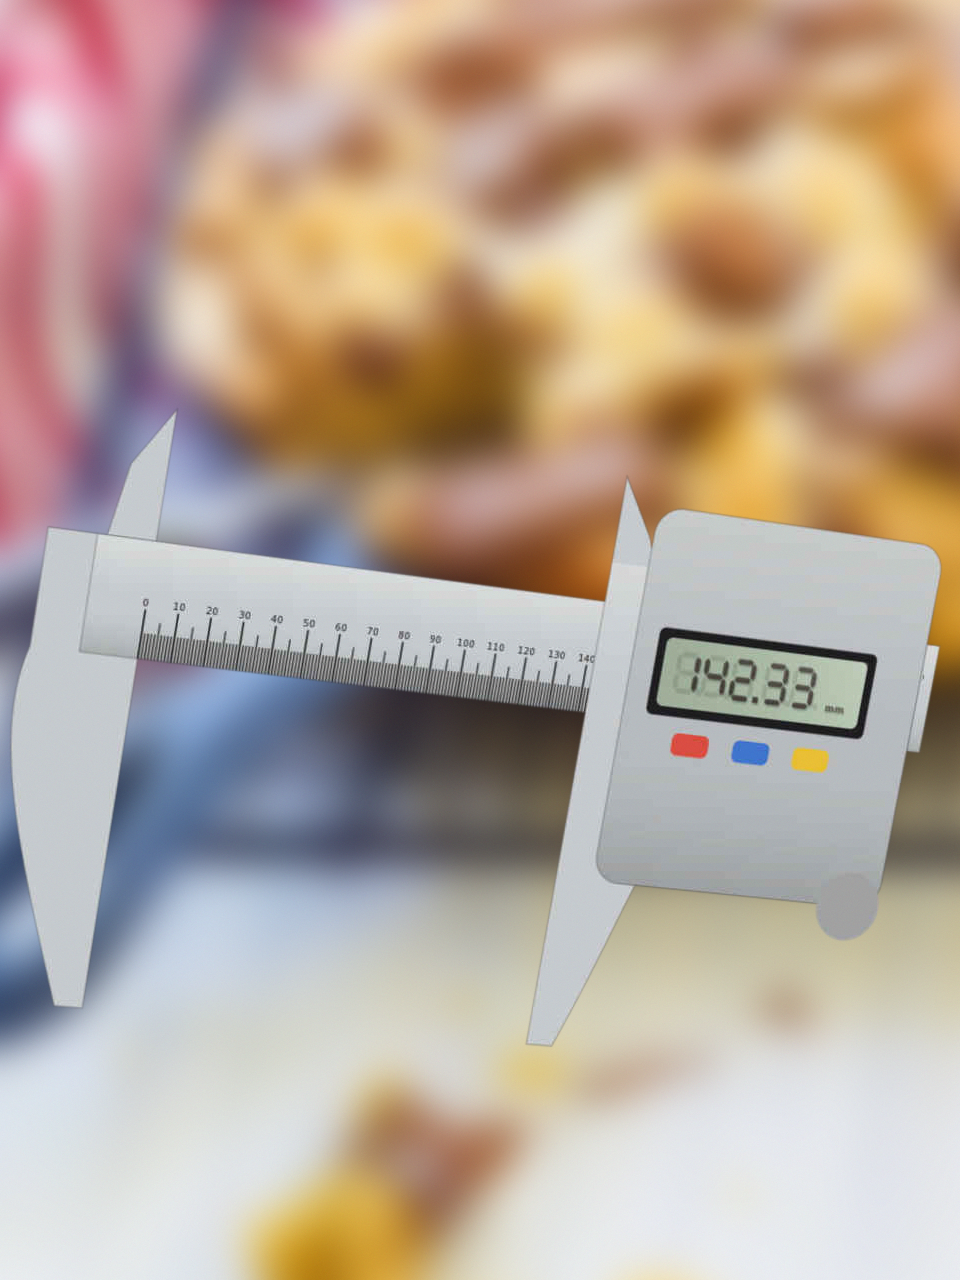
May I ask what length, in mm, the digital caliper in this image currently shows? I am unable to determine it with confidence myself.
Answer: 142.33 mm
